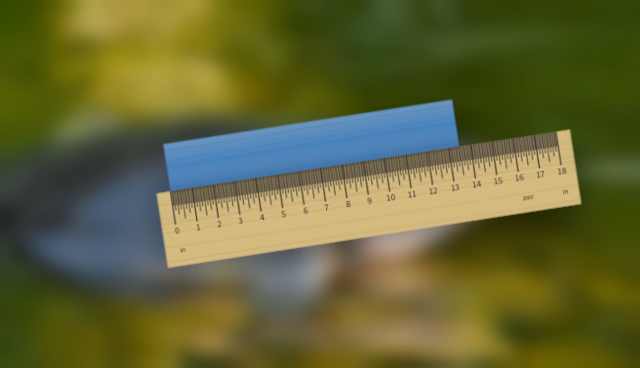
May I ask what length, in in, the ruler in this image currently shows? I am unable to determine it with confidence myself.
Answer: 13.5 in
